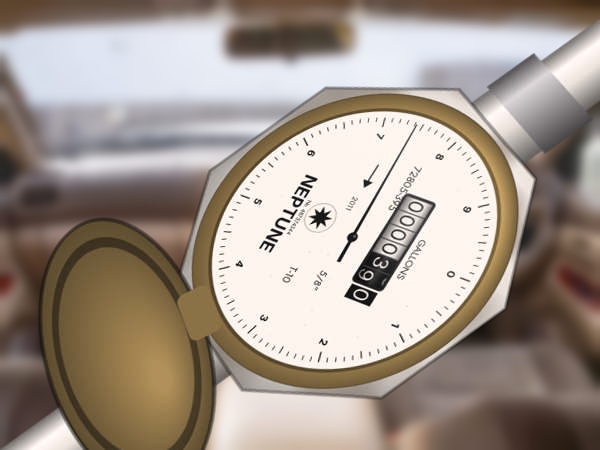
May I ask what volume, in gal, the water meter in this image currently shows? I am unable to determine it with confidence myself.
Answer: 387.4 gal
